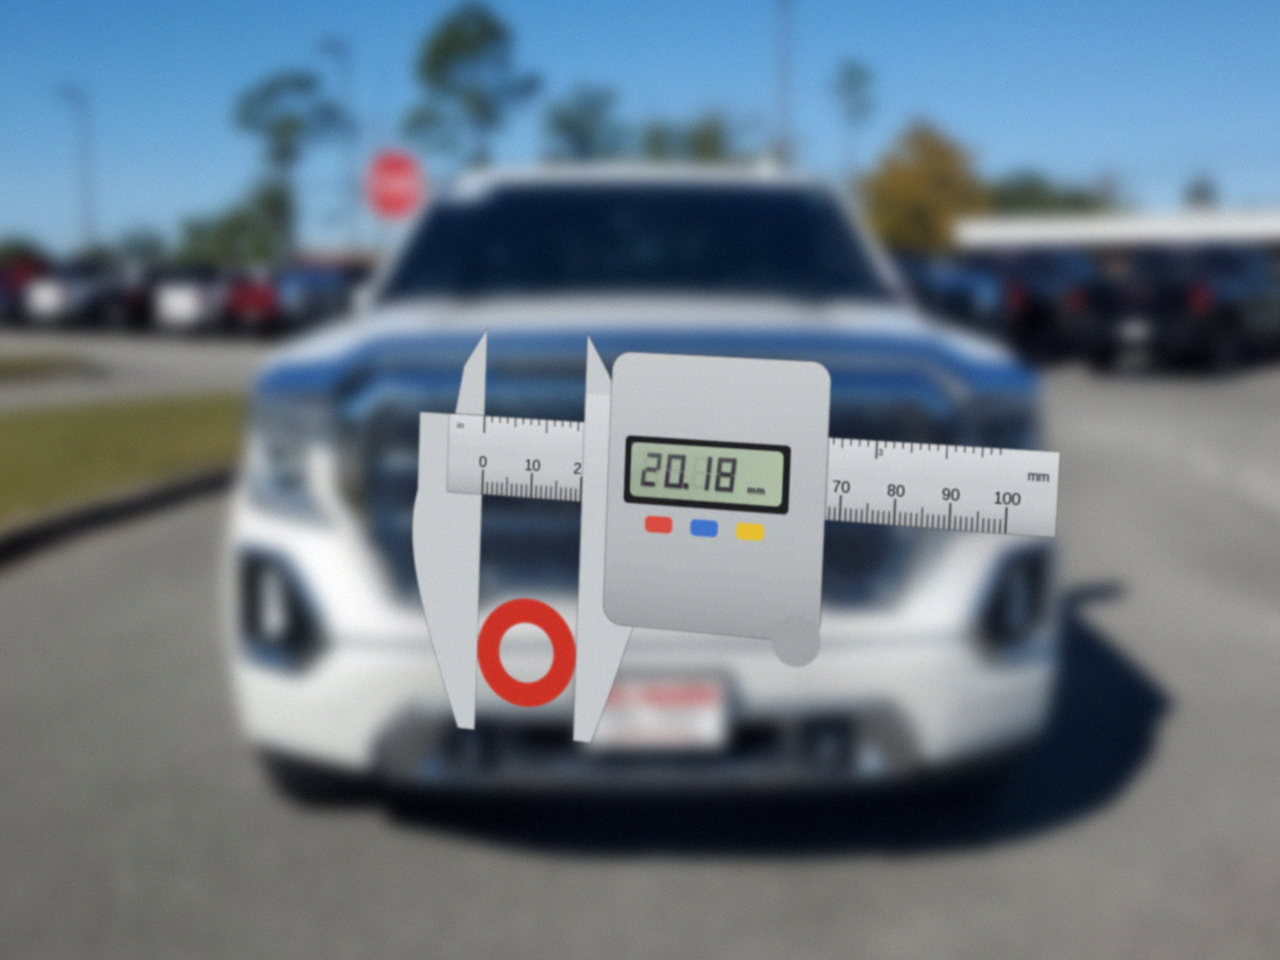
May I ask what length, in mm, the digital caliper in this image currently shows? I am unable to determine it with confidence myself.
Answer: 20.18 mm
